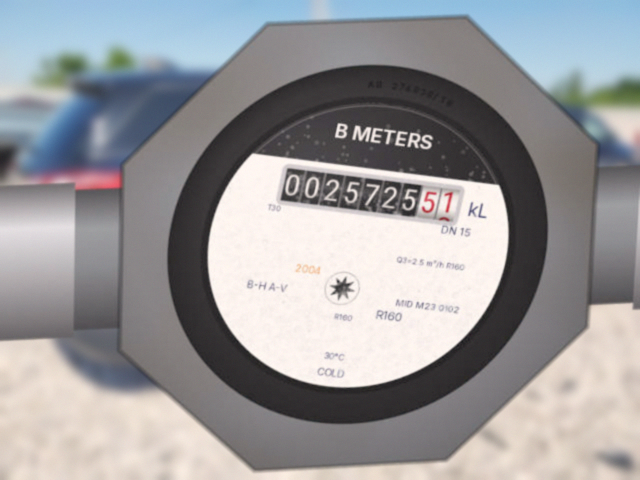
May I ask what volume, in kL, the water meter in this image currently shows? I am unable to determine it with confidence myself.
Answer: 25725.51 kL
